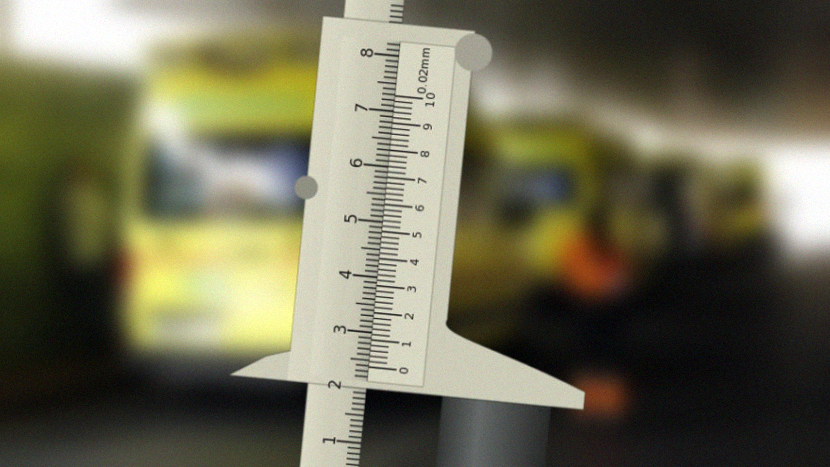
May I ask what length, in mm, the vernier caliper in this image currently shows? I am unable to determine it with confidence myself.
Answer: 23.8 mm
